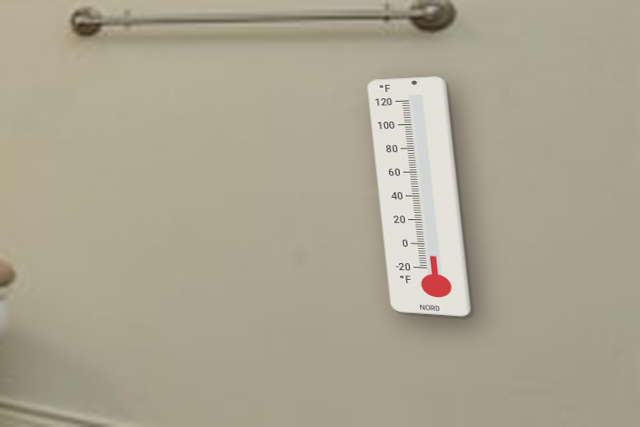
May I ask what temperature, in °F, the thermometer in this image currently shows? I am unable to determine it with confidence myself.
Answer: -10 °F
